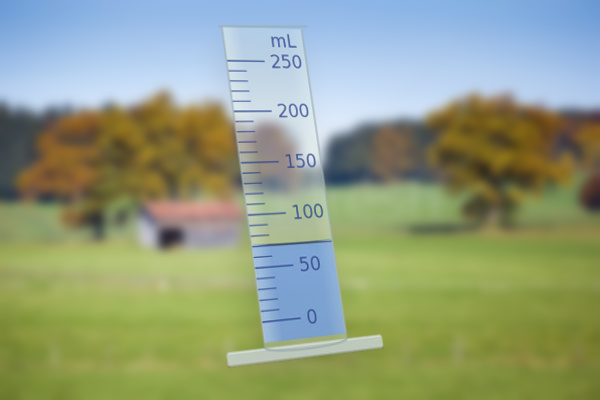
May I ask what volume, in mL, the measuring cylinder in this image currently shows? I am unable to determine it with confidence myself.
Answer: 70 mL
